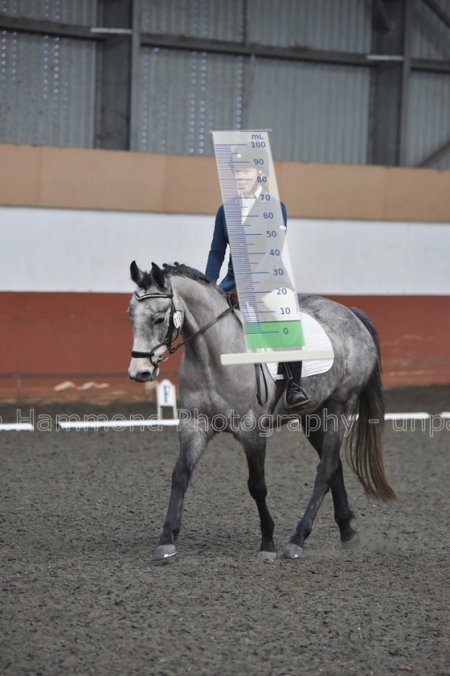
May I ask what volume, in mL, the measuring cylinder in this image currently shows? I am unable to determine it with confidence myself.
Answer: 5 mL
